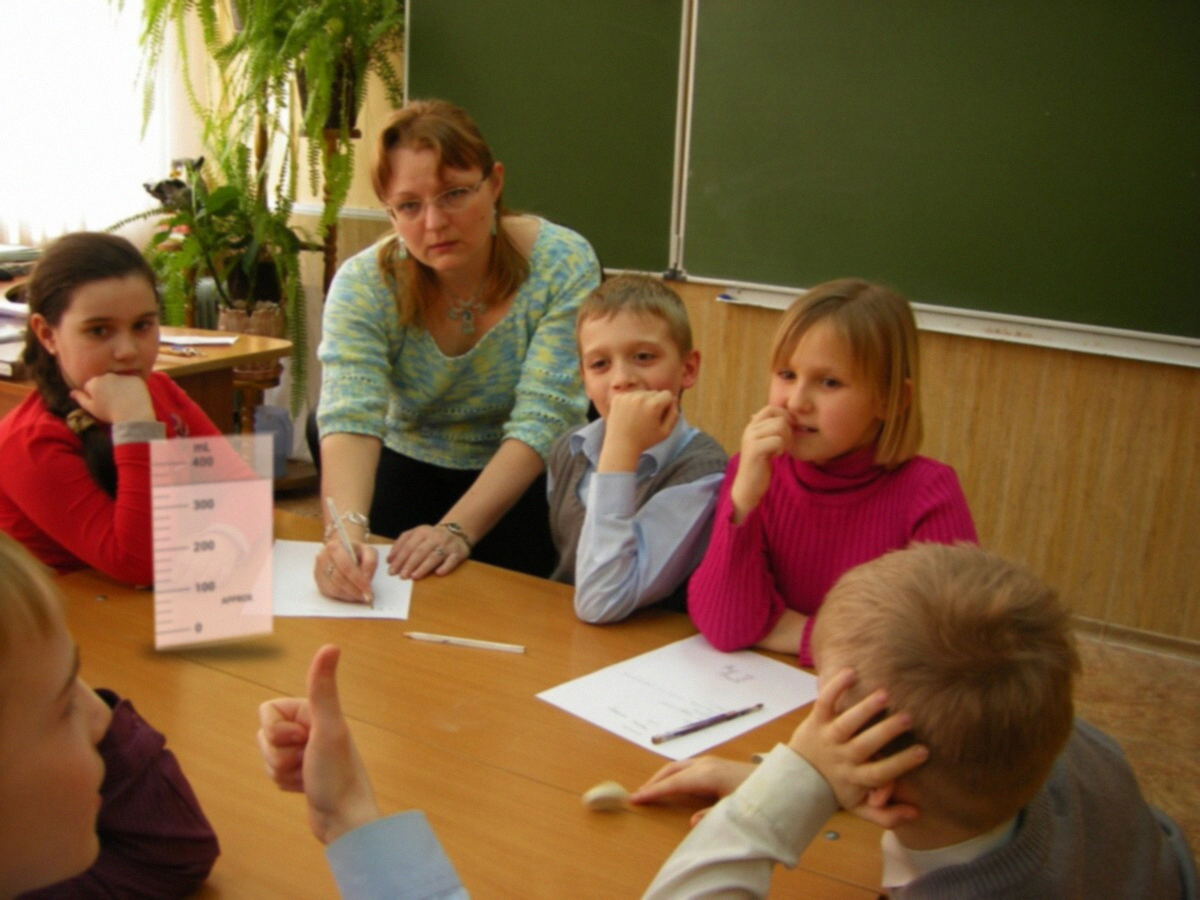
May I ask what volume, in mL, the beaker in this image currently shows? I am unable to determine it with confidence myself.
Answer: 350 mL
